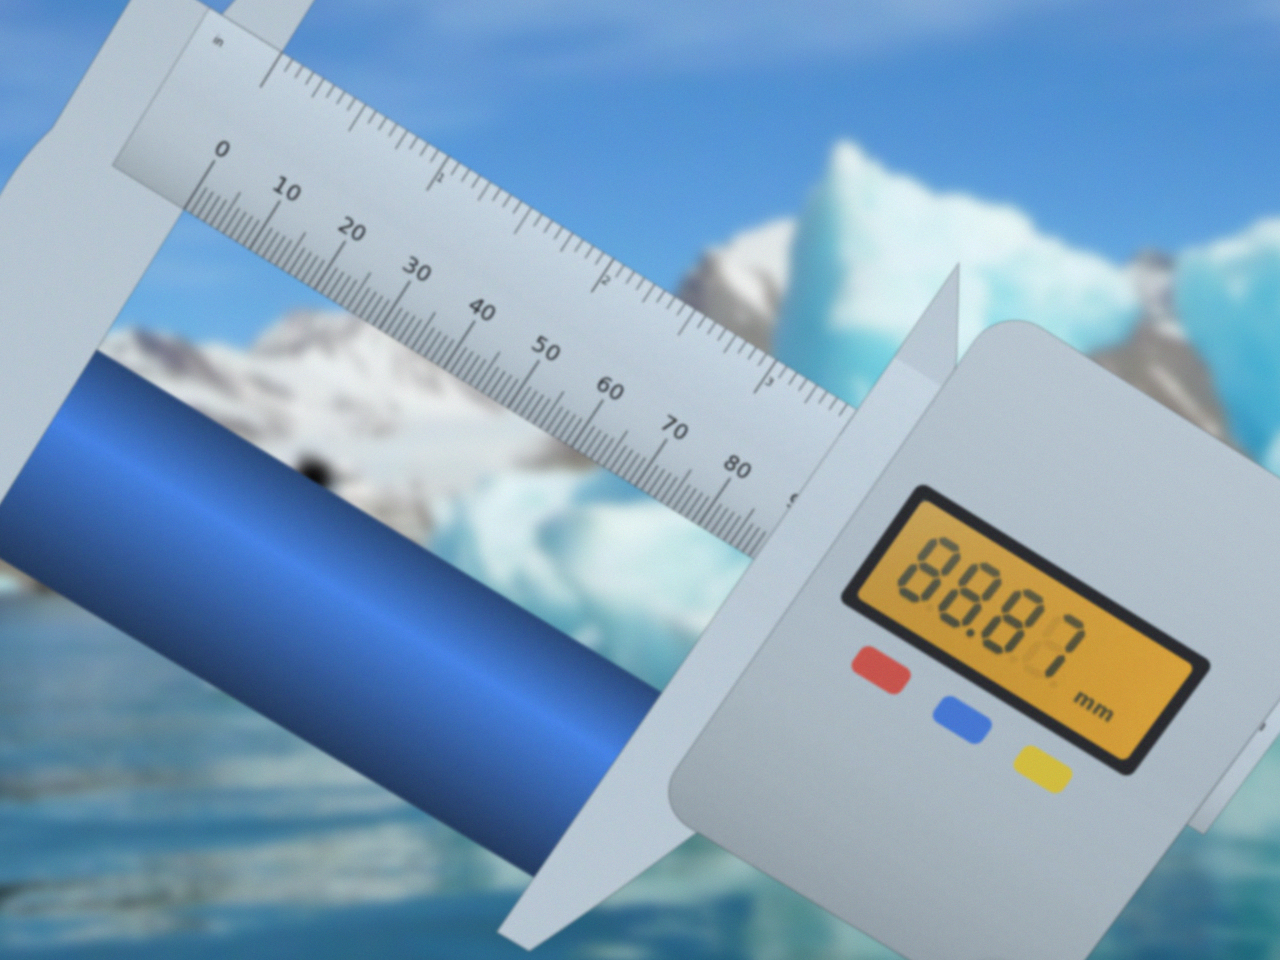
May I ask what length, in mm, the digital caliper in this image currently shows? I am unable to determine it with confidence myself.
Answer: 88.87 mm
